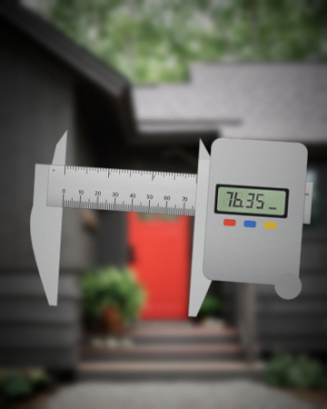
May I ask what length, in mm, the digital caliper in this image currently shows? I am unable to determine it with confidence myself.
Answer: 76.35 mm
